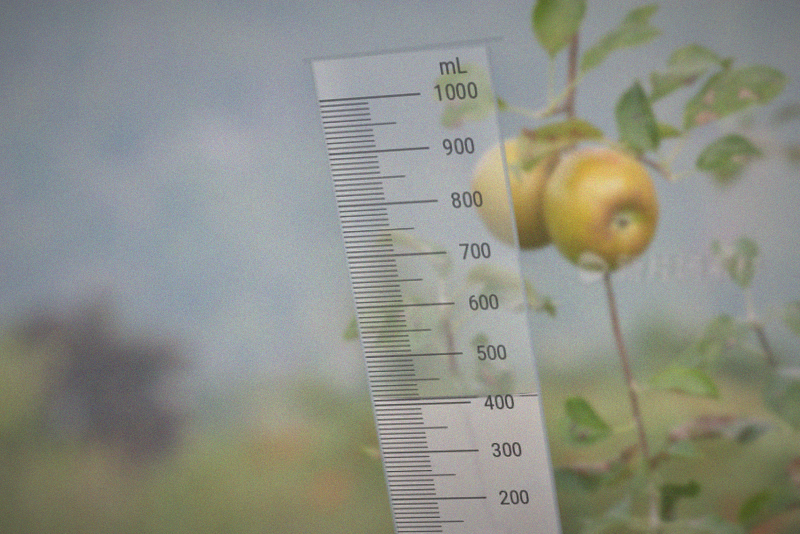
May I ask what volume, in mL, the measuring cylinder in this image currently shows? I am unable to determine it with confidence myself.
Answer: 410 mL
